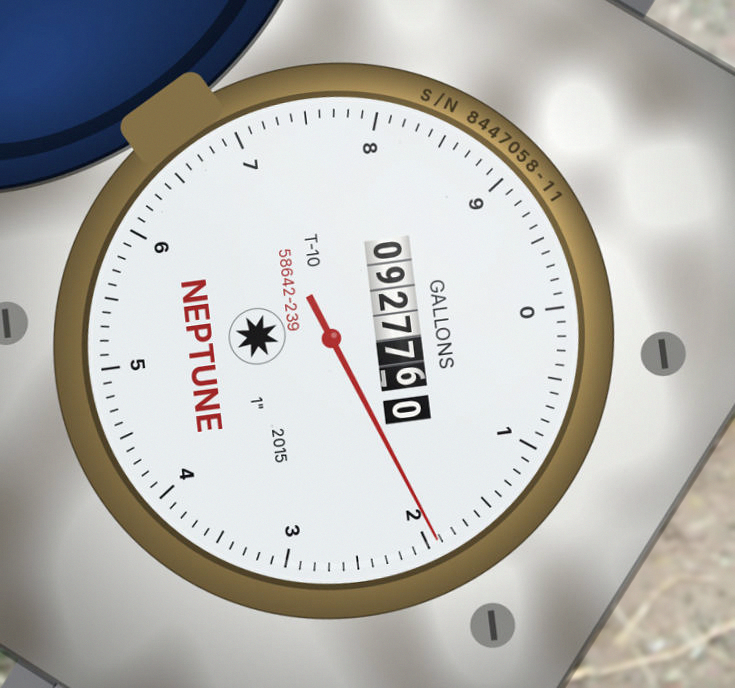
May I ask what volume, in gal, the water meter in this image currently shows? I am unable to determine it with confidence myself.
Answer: 927761.9 gal
